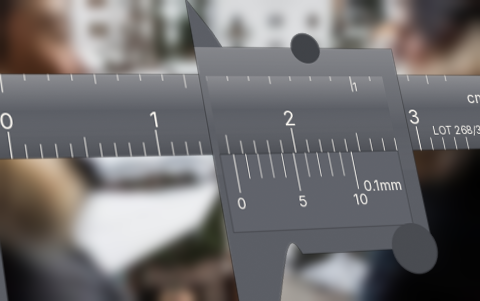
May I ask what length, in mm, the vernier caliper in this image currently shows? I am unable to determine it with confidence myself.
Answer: 15.3 mm
